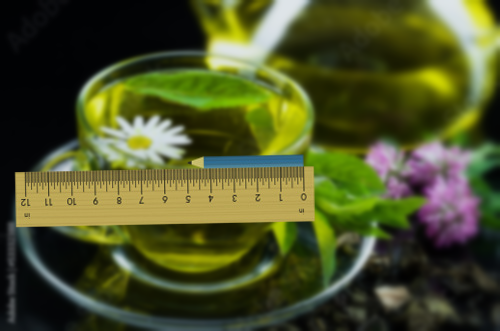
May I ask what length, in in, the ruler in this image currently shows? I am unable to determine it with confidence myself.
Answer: 5 in
